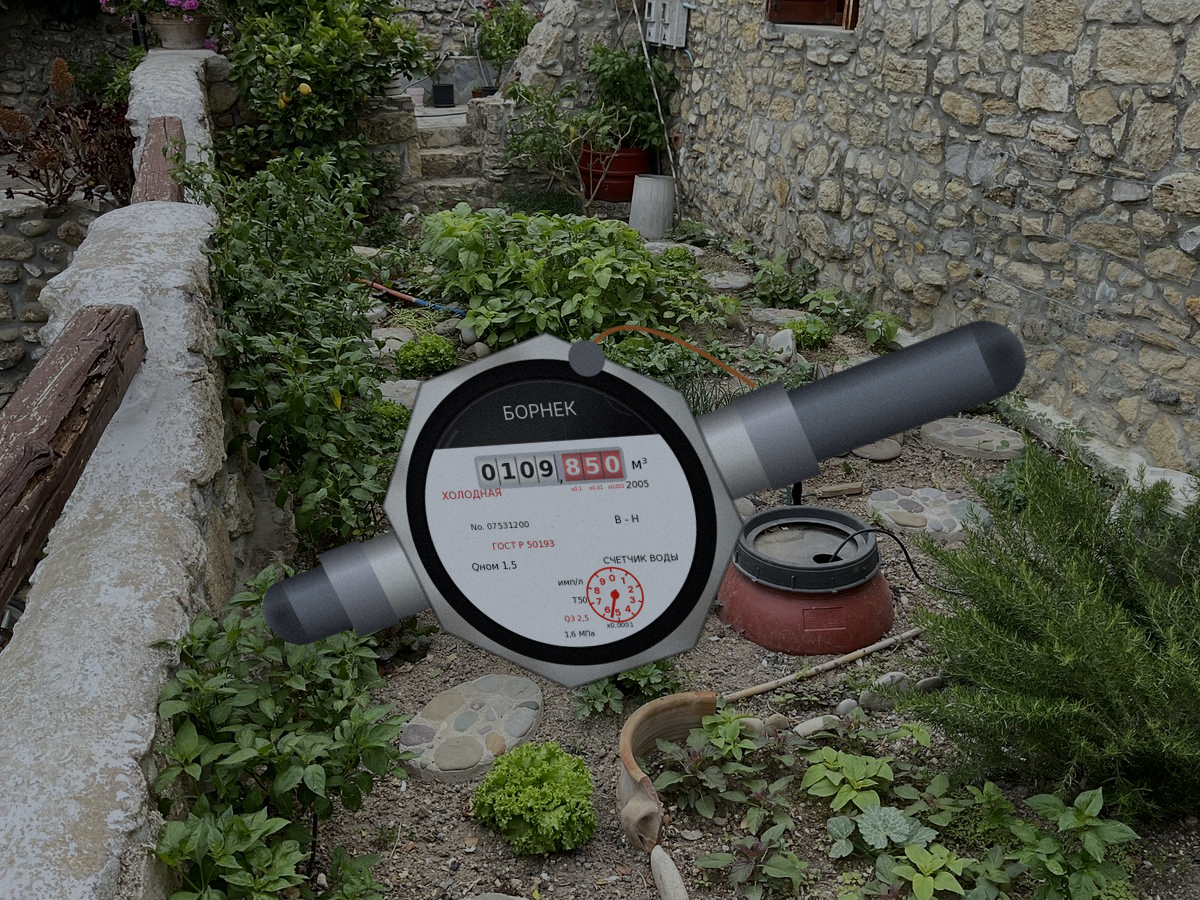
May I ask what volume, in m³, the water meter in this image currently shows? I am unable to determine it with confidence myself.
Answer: 109.8505 m³
